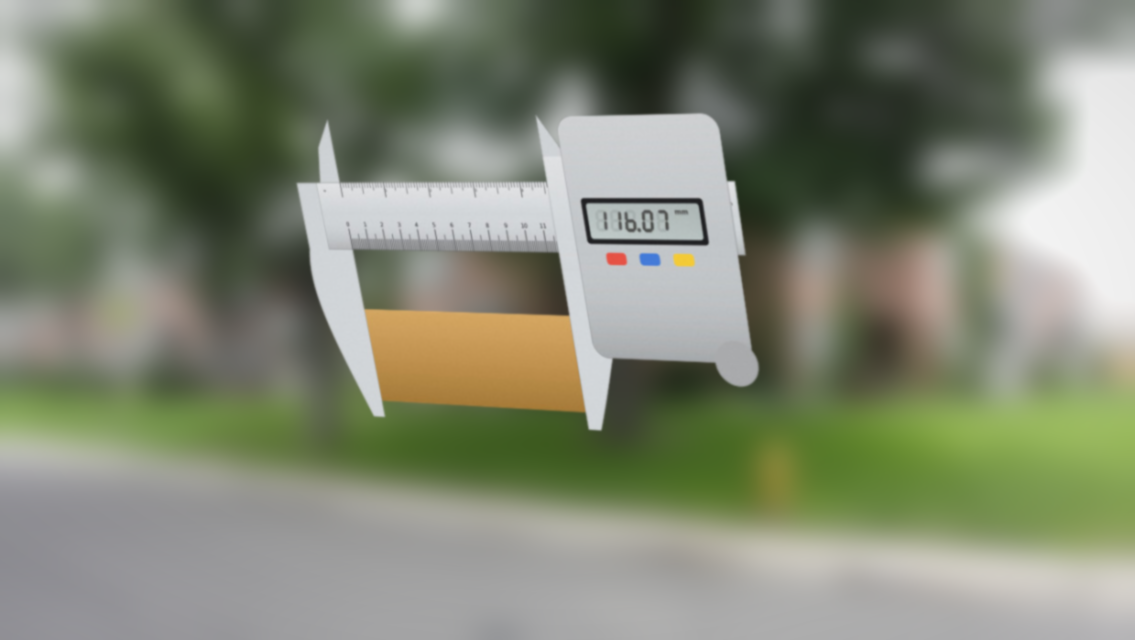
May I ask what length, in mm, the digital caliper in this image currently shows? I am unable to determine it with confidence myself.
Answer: 116.07 mm
